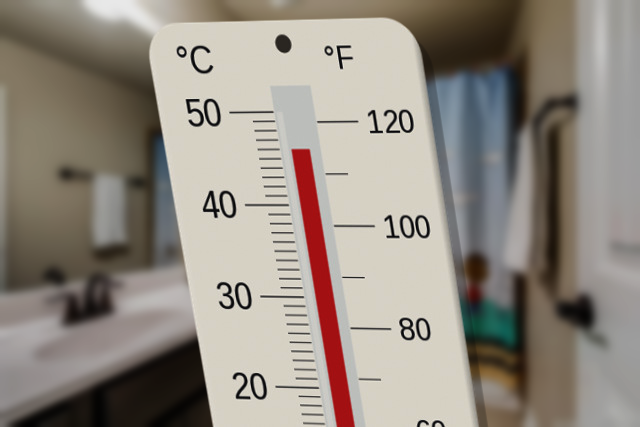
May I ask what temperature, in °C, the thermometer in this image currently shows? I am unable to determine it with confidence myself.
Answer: 46 °C
